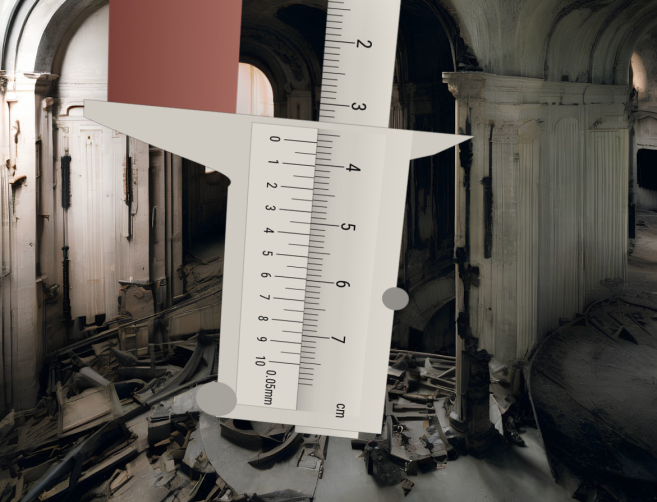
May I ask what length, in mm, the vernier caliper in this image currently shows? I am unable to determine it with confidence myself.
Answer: 36.4 mm
